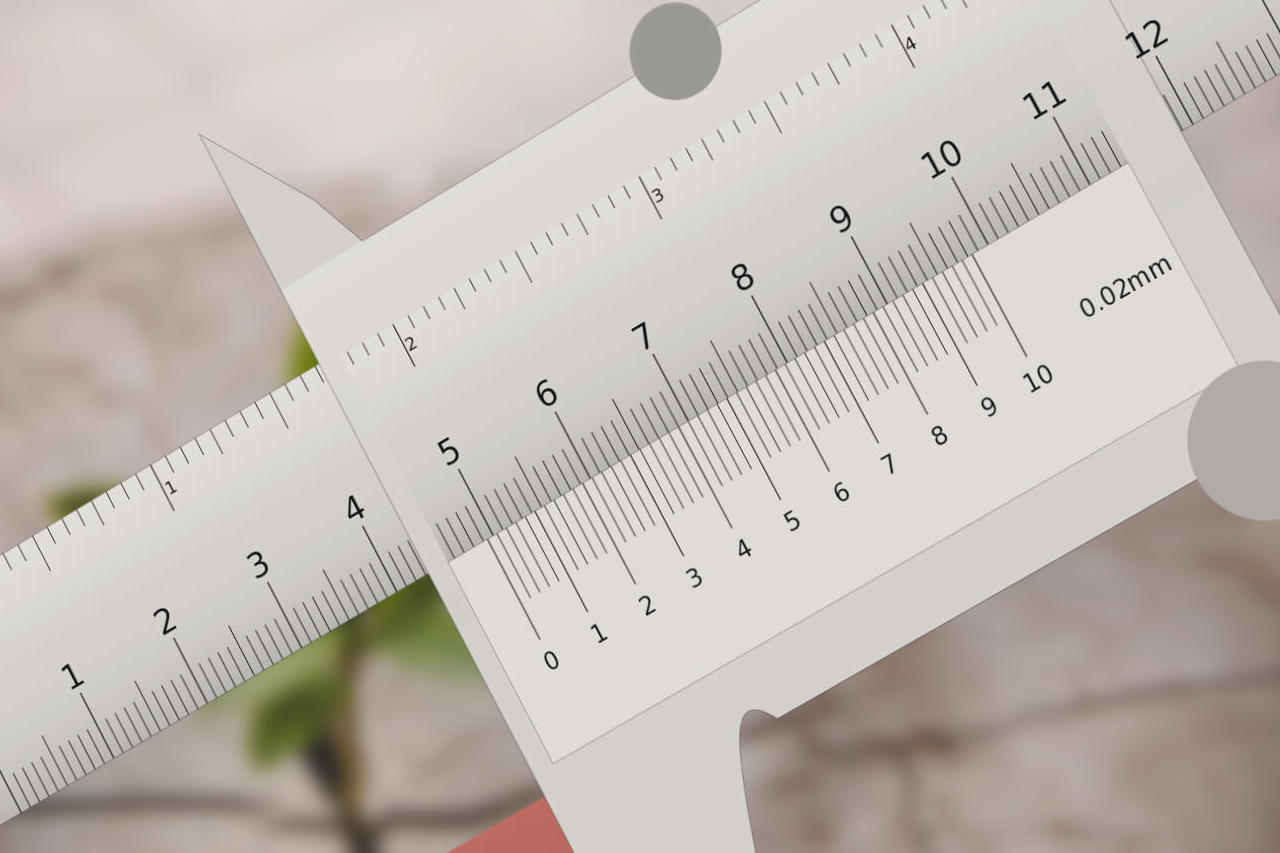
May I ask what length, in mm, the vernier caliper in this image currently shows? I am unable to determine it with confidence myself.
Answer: 49.4 mm
